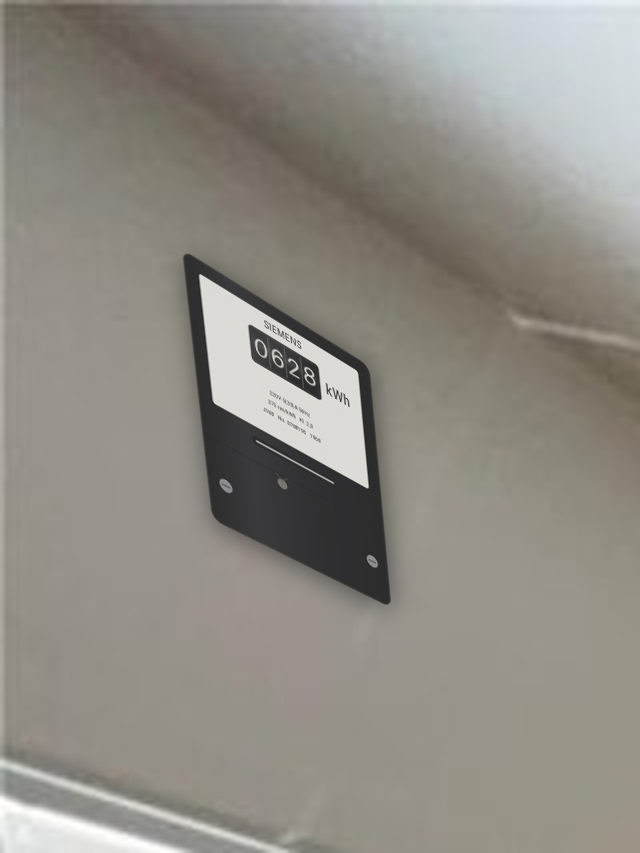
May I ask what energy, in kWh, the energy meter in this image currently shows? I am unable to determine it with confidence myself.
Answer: 628 kWh
